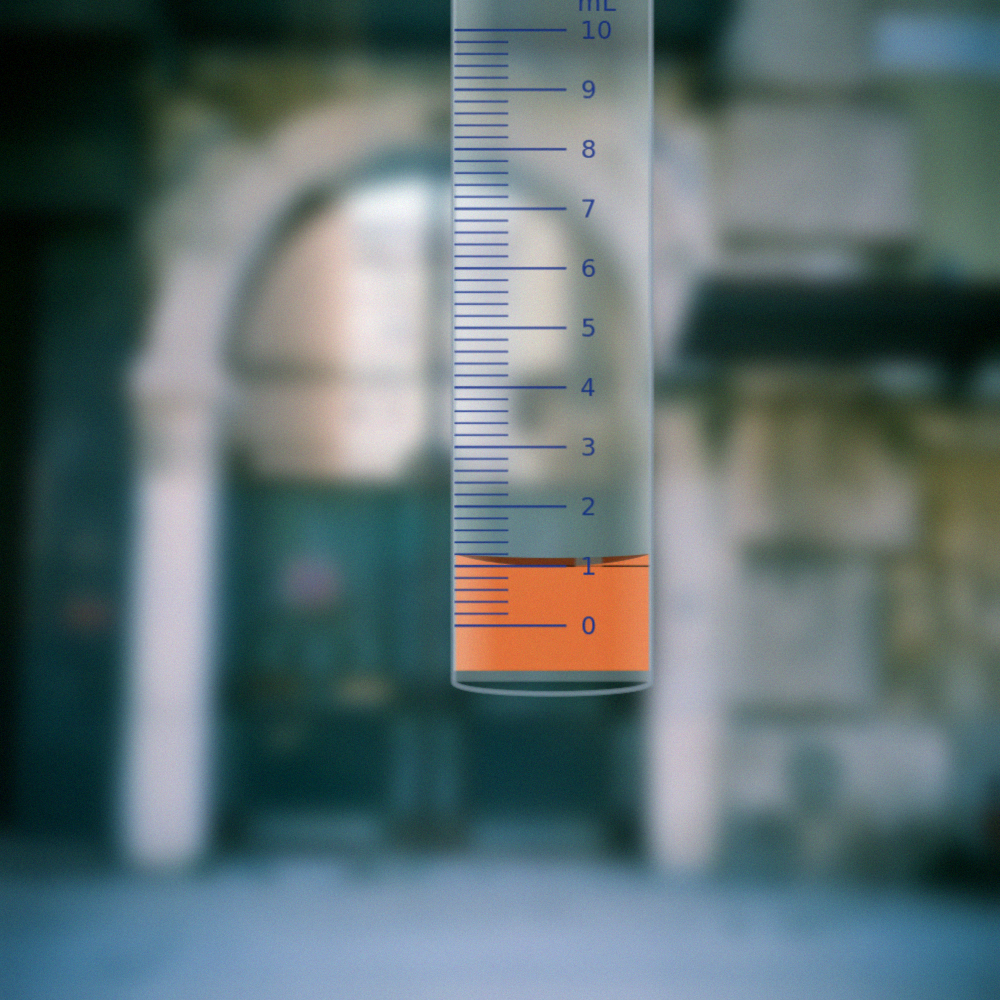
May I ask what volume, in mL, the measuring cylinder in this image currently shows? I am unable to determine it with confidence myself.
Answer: 1 mL
